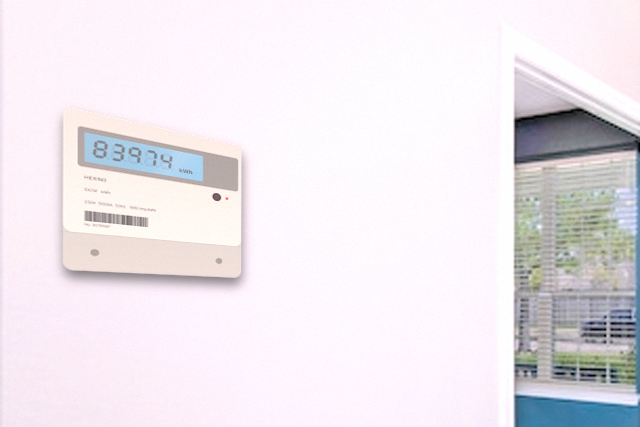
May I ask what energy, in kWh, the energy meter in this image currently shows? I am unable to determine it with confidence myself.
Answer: 83974 kWh
